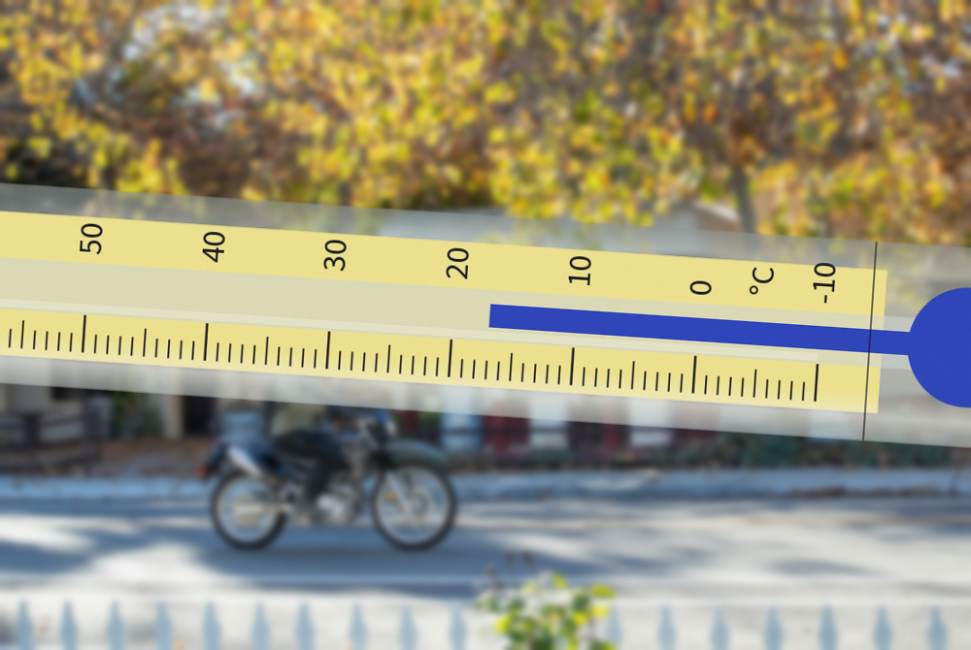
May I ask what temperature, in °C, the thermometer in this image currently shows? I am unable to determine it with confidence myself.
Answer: 17 °C
